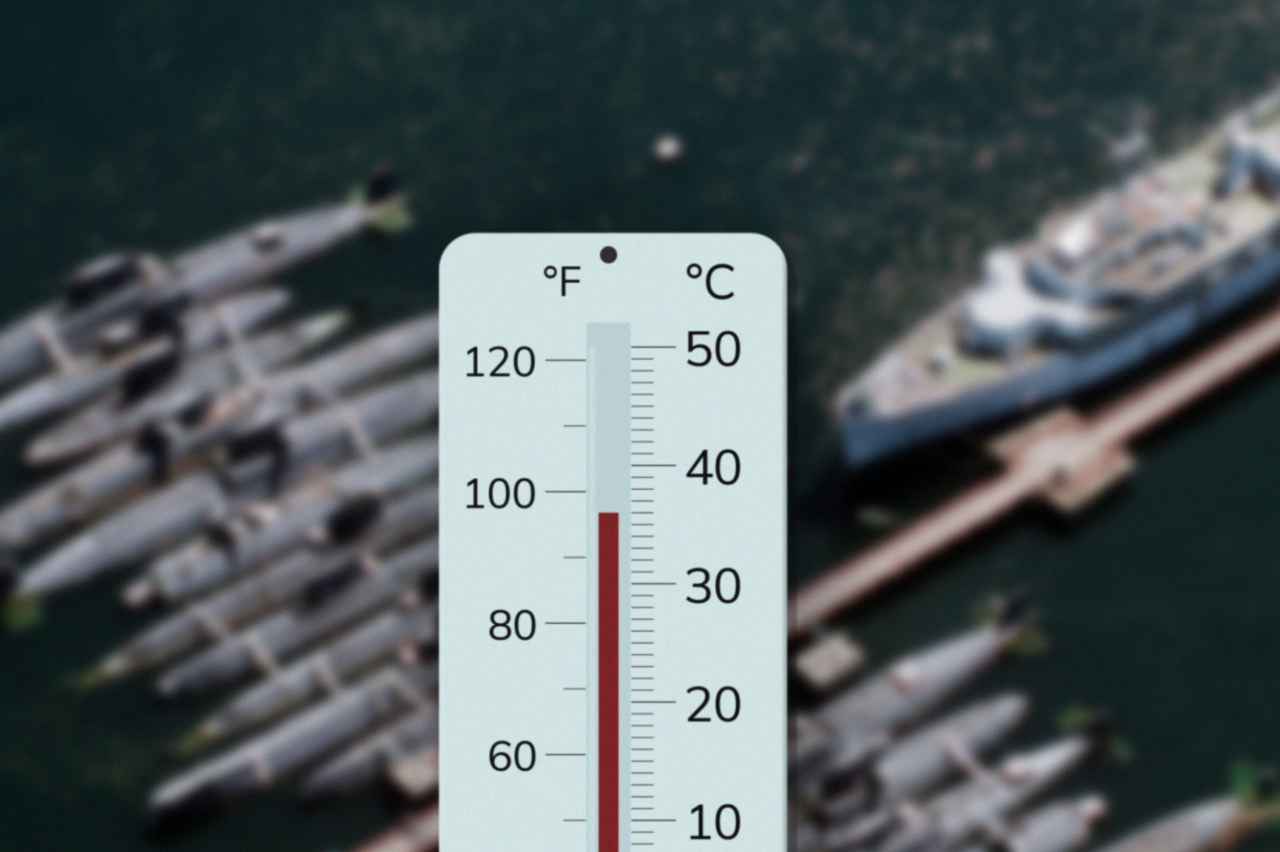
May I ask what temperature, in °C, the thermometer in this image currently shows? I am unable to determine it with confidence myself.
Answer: 36 °C
